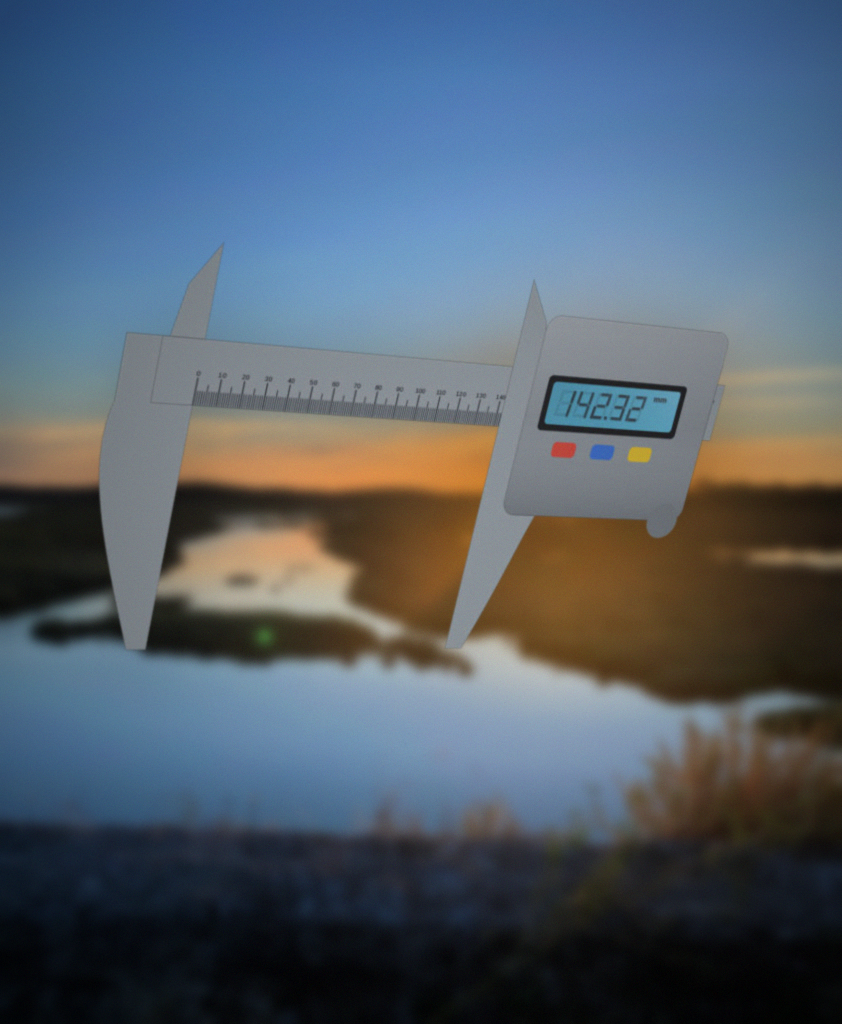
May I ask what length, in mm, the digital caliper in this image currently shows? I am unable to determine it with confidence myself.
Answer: 142.32 mm
